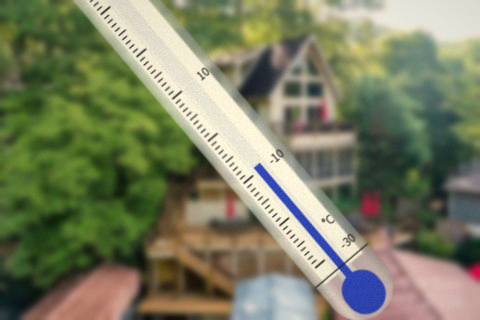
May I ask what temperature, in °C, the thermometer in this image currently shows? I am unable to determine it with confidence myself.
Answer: -9 °C
